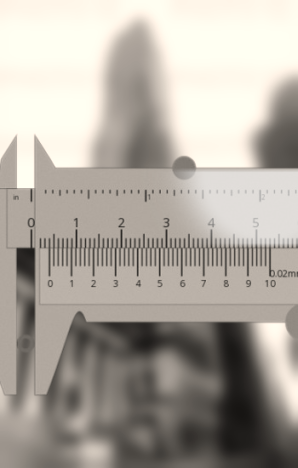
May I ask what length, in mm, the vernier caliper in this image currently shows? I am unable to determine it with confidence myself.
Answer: 4.0 mm
